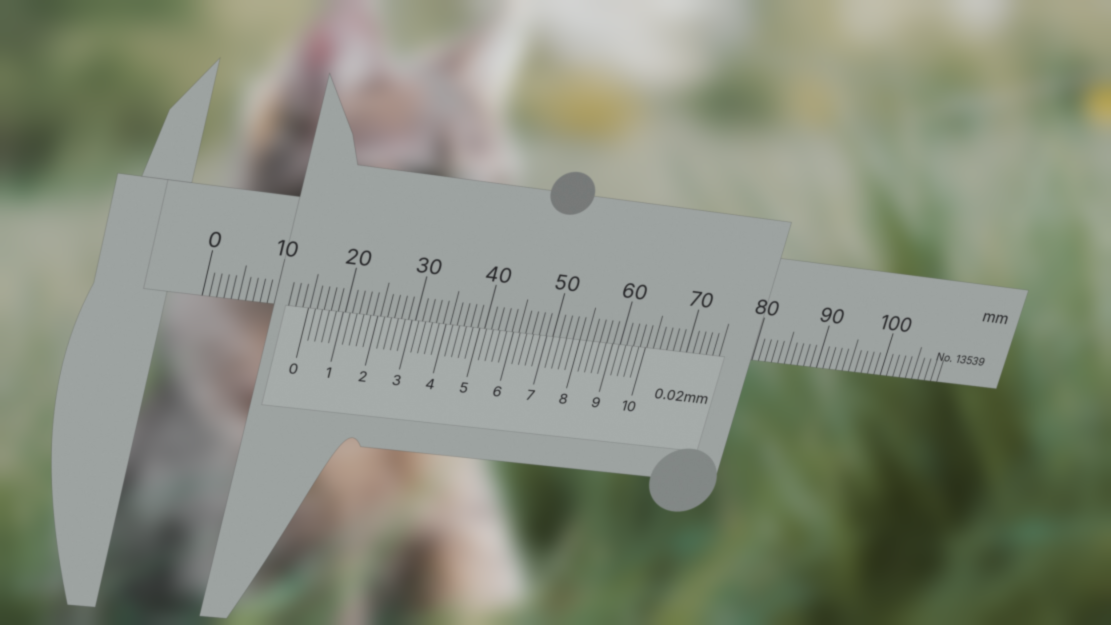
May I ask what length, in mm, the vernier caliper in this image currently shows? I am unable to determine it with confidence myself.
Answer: 14.8 mm
